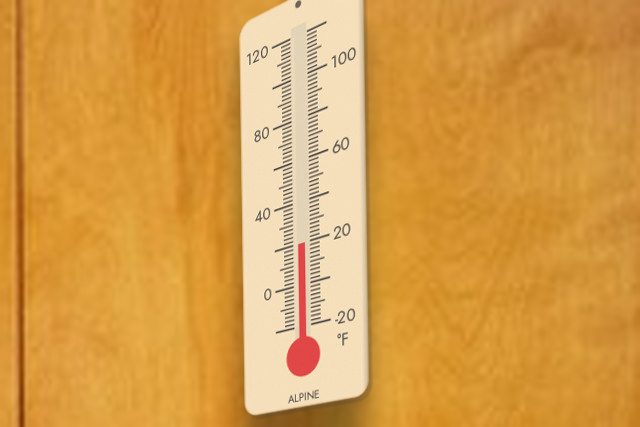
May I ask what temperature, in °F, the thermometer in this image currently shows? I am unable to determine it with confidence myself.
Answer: 20 °F
